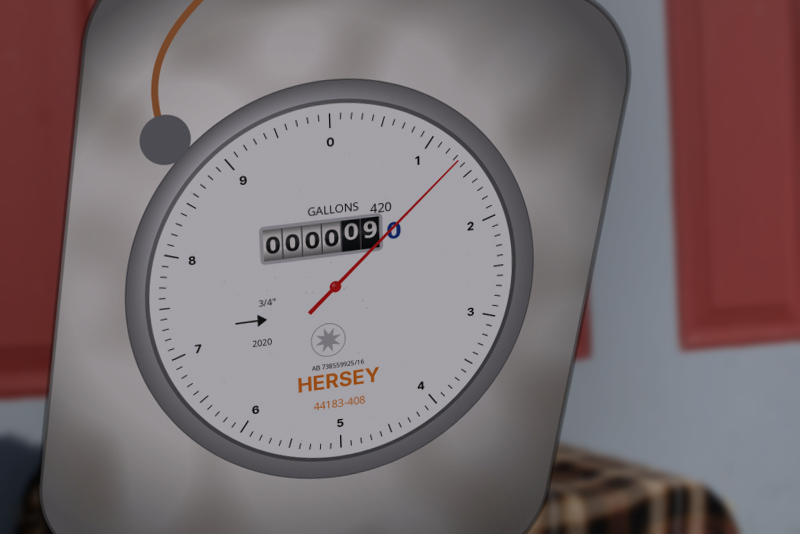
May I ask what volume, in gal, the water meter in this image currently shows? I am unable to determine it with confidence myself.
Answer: 91.3 gal
